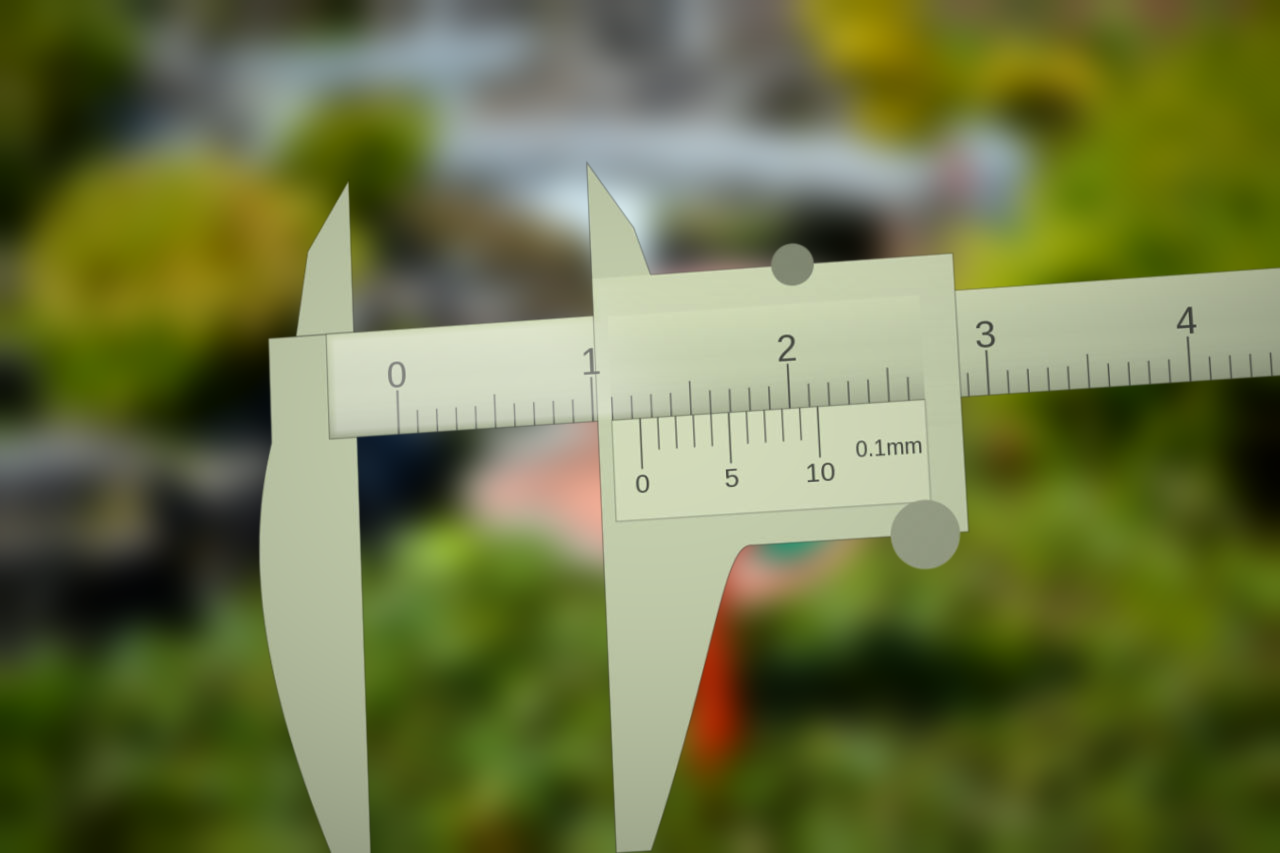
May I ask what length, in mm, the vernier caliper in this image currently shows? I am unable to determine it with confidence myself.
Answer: 12.4 mm
